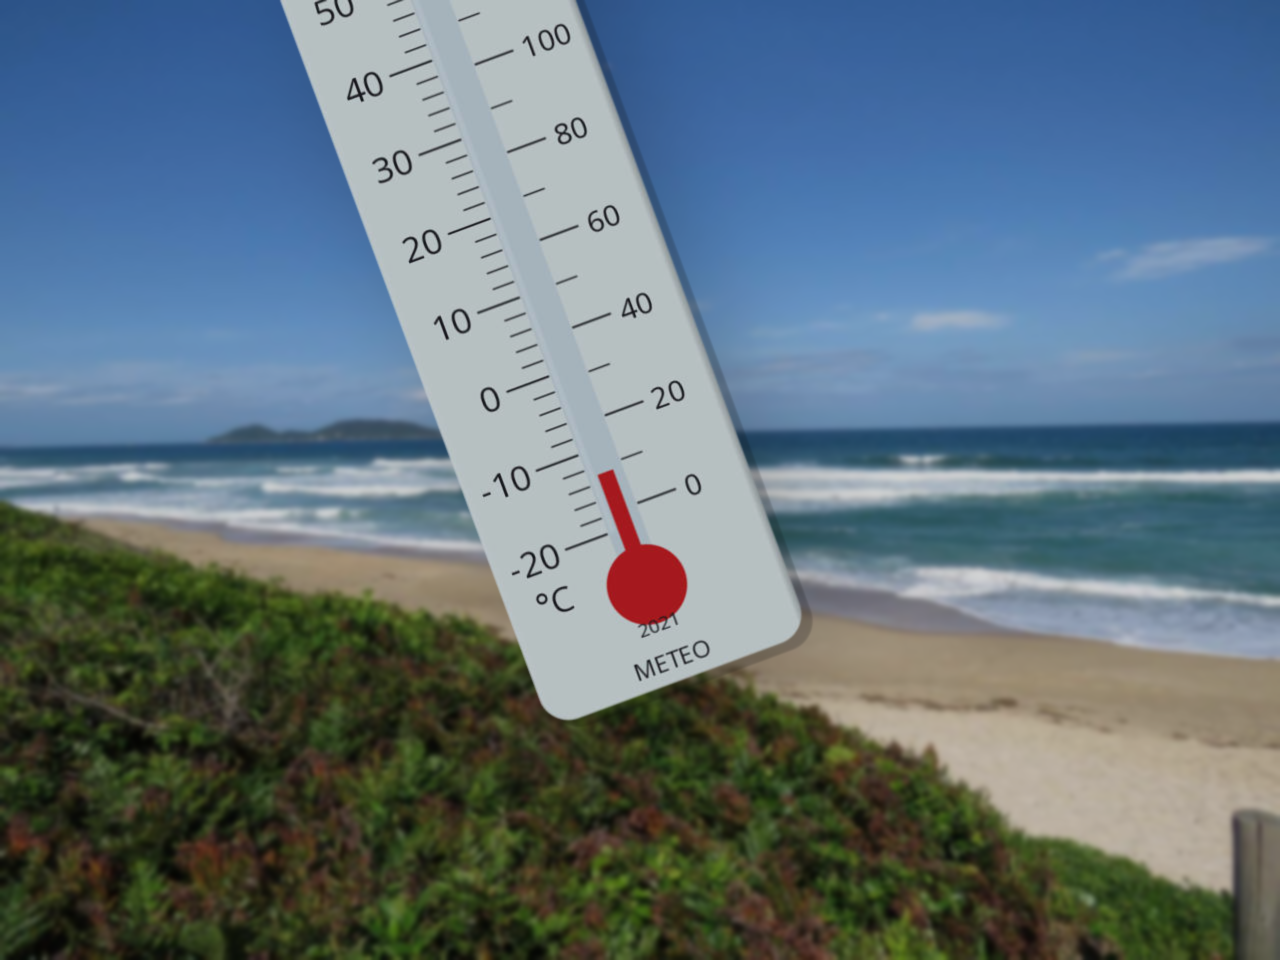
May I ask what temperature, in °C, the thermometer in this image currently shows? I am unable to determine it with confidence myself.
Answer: -13 °C
